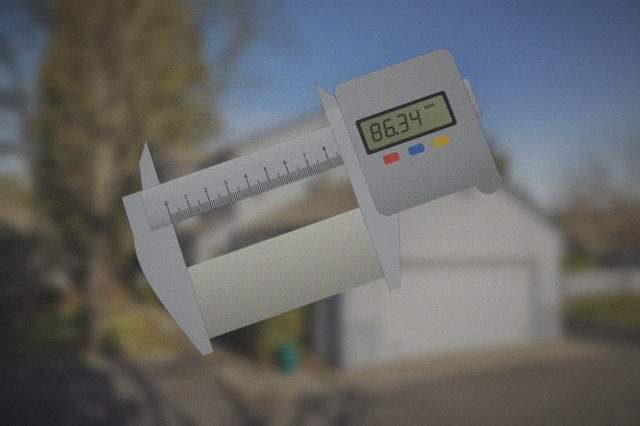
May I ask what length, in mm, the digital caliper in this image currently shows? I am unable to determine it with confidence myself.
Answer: 86.34 mm
